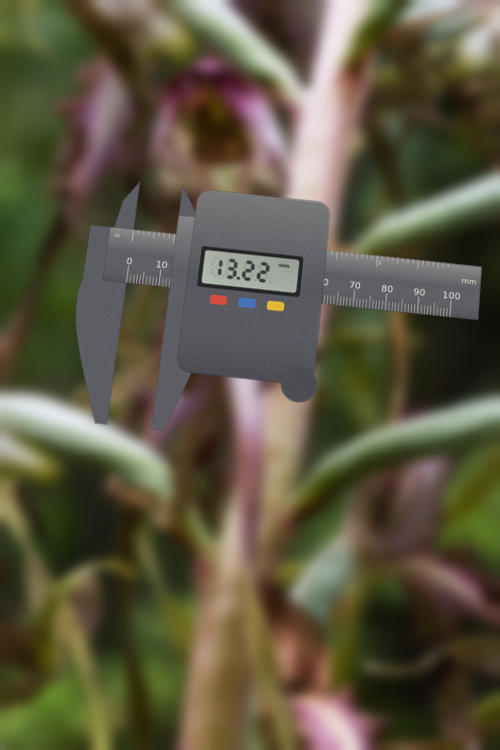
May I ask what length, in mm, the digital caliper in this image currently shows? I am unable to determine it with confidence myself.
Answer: 13.22 mm
